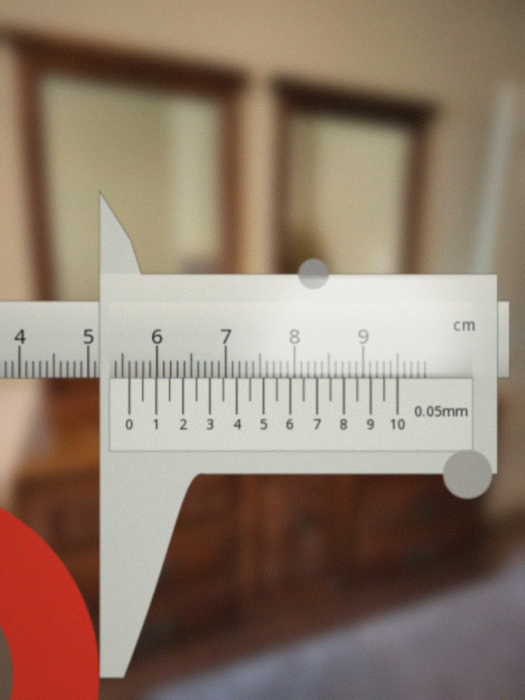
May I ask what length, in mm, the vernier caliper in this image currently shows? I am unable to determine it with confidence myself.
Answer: 56.0 mm
